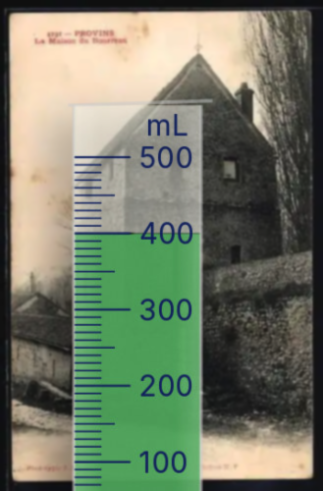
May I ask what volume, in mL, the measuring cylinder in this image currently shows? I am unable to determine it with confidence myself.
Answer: 400 mL
